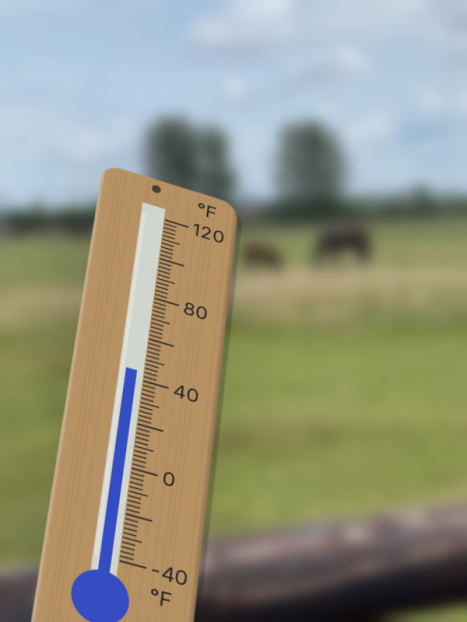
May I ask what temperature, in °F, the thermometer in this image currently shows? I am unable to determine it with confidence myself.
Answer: 44 °F
